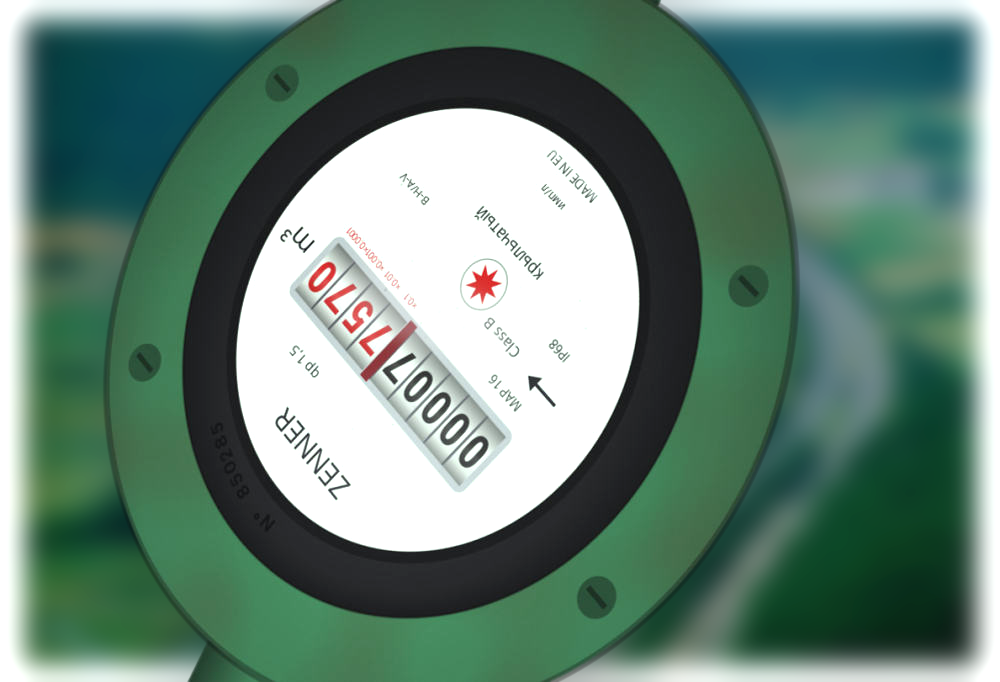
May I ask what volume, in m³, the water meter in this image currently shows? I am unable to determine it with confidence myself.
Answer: 7.7570 m³
